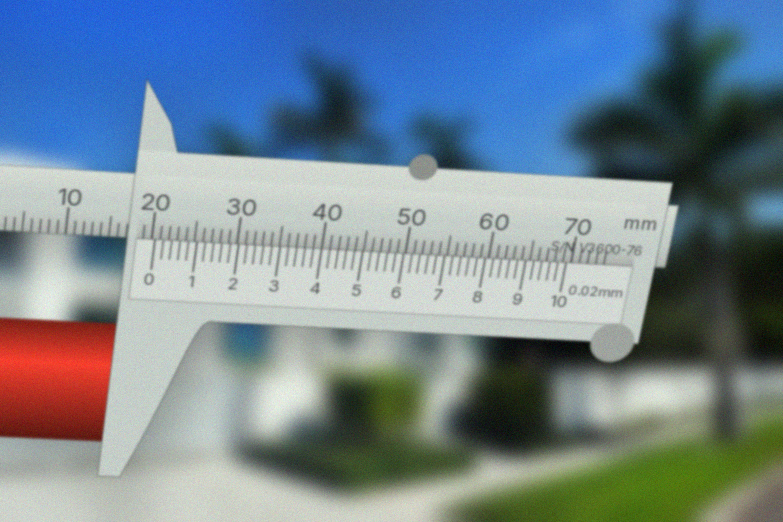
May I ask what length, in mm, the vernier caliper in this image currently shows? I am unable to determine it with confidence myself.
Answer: 20.4 mm
